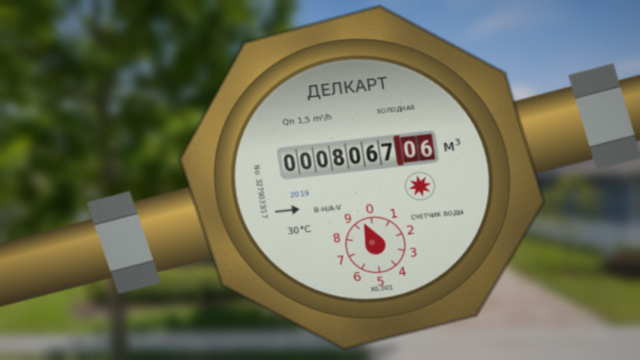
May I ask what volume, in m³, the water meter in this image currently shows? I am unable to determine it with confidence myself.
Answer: 8067.059 m³
